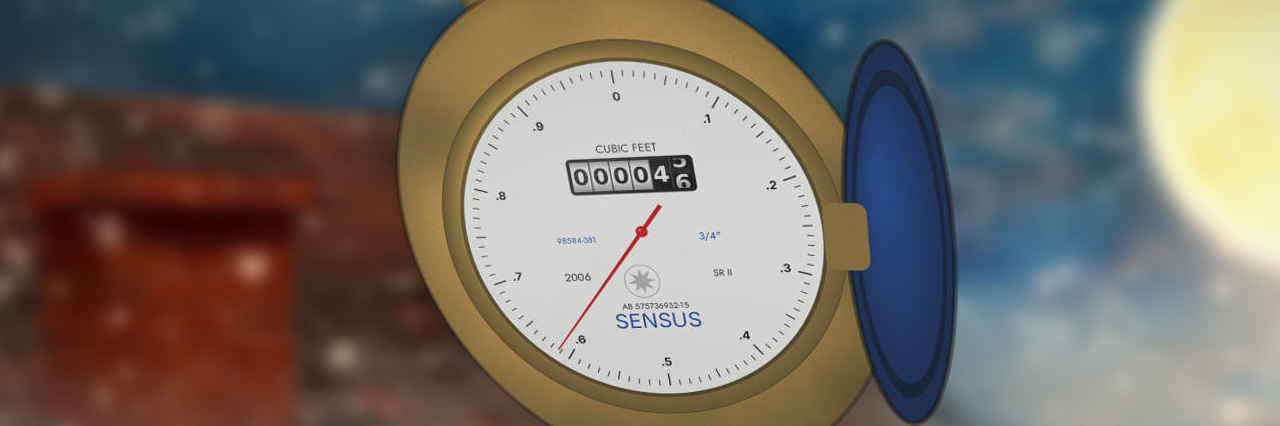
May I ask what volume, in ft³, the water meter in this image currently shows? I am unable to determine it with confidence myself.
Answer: 45.61 ft³
